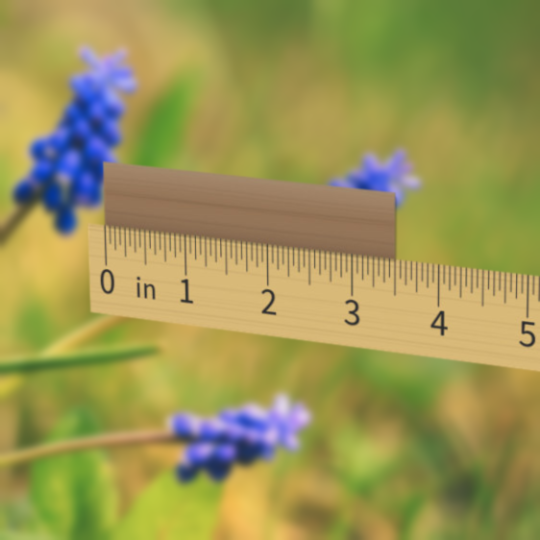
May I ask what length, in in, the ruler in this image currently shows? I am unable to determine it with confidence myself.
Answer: 3.5 in
